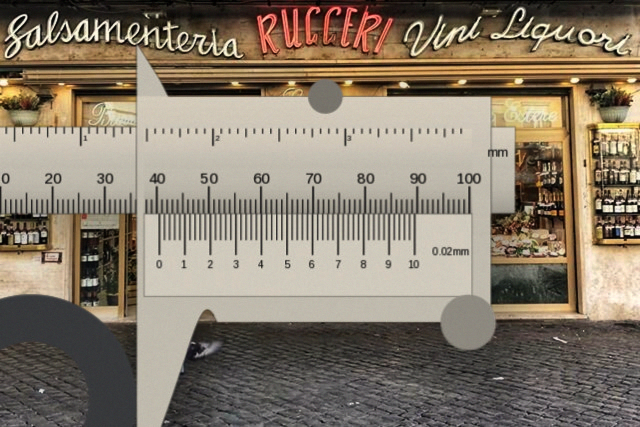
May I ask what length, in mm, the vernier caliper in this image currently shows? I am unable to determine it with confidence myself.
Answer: 40.5 mm
